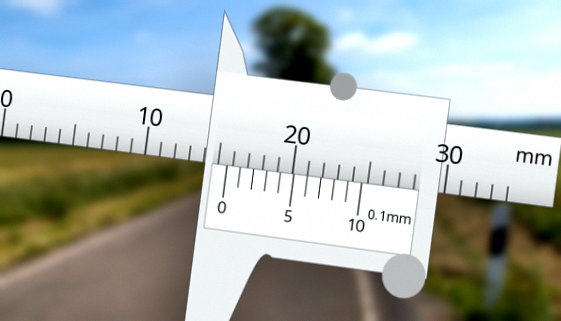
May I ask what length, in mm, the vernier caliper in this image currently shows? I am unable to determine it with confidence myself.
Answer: 15.6 mm
